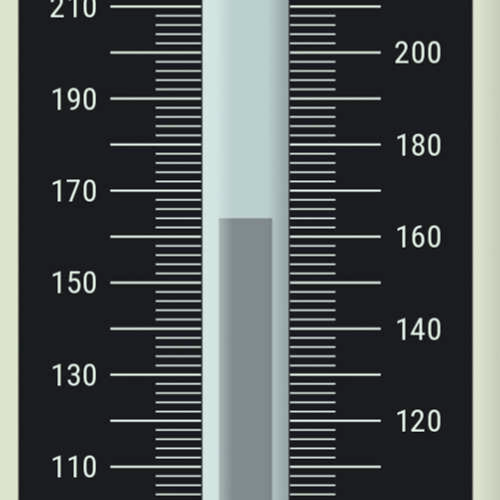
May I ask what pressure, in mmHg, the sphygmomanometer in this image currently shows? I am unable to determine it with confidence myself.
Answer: 164 mmHg
